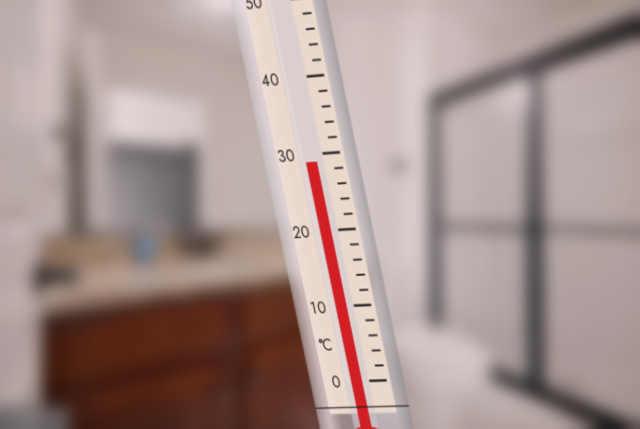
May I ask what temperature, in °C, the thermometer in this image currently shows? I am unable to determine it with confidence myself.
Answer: 29 °C
